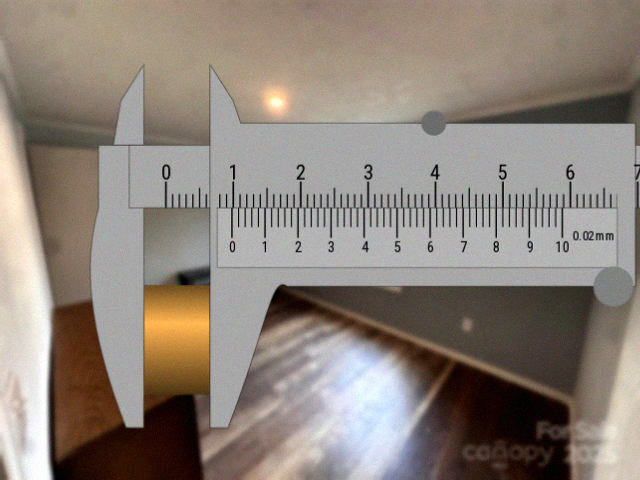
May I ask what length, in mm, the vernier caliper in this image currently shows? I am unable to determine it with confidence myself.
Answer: 9.8 mm
